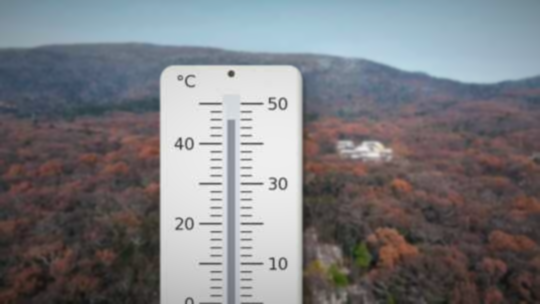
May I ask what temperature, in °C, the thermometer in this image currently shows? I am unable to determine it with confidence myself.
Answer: 46 °C
